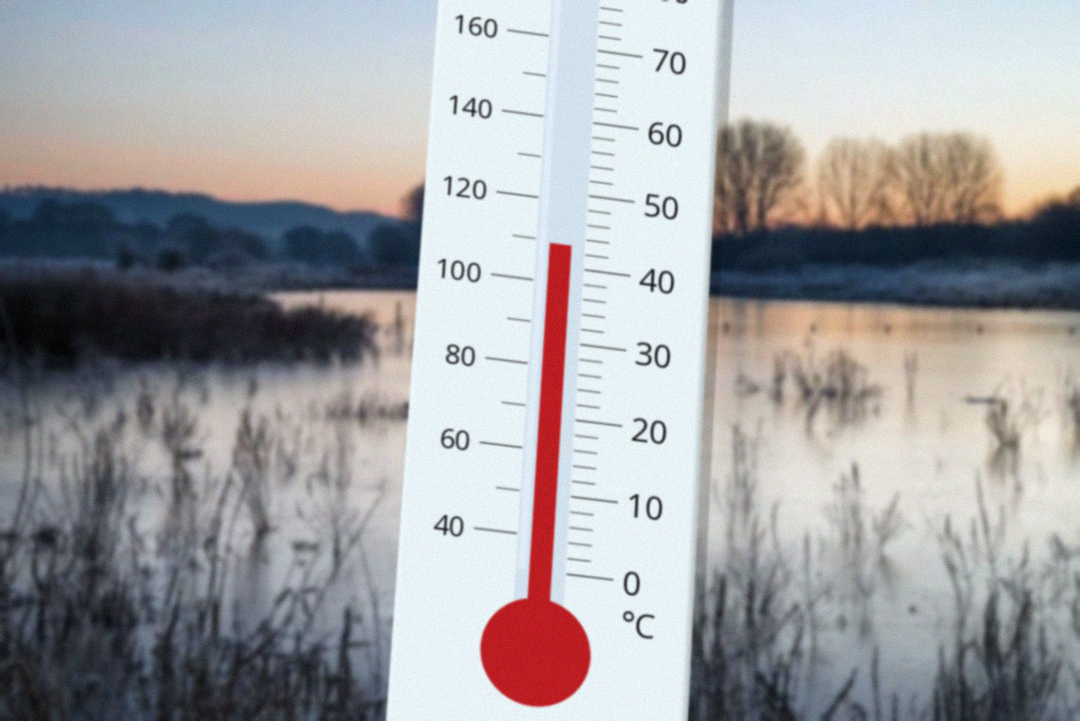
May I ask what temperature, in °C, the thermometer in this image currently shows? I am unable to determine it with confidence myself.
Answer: 43 °C
